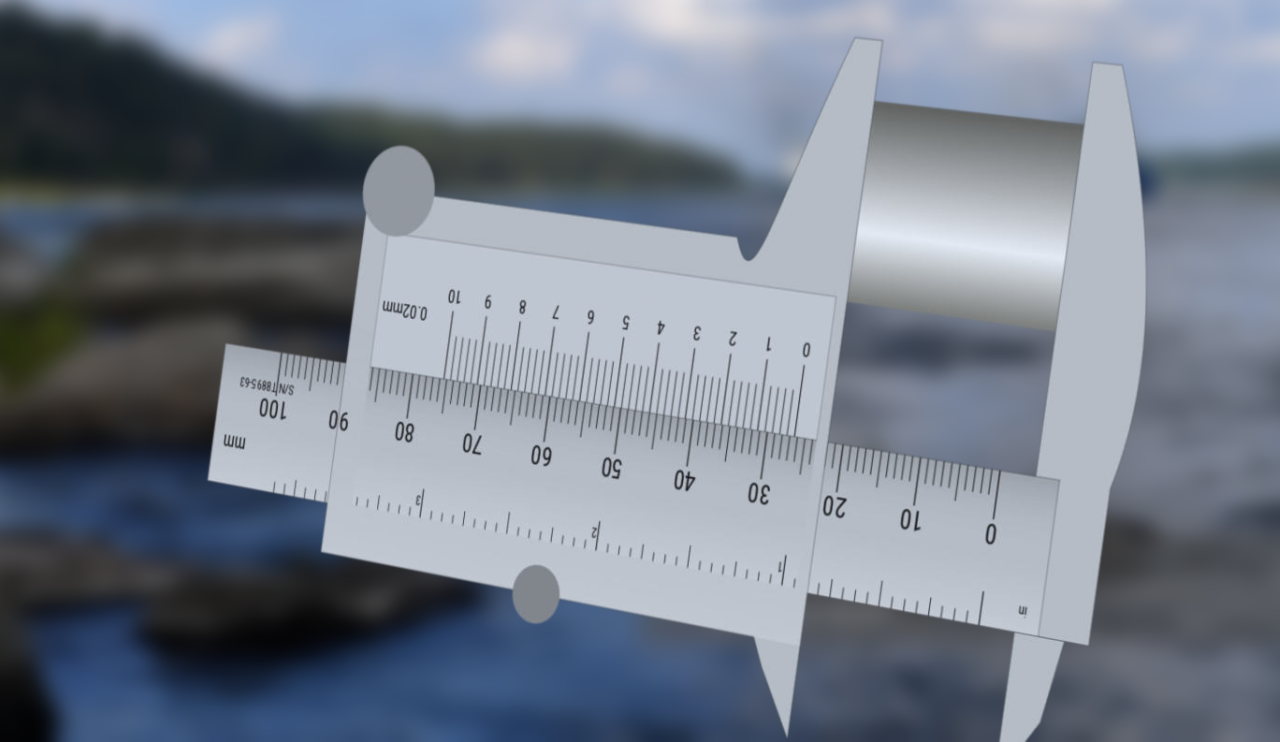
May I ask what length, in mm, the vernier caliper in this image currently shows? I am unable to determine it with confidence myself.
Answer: 26.4 mm
